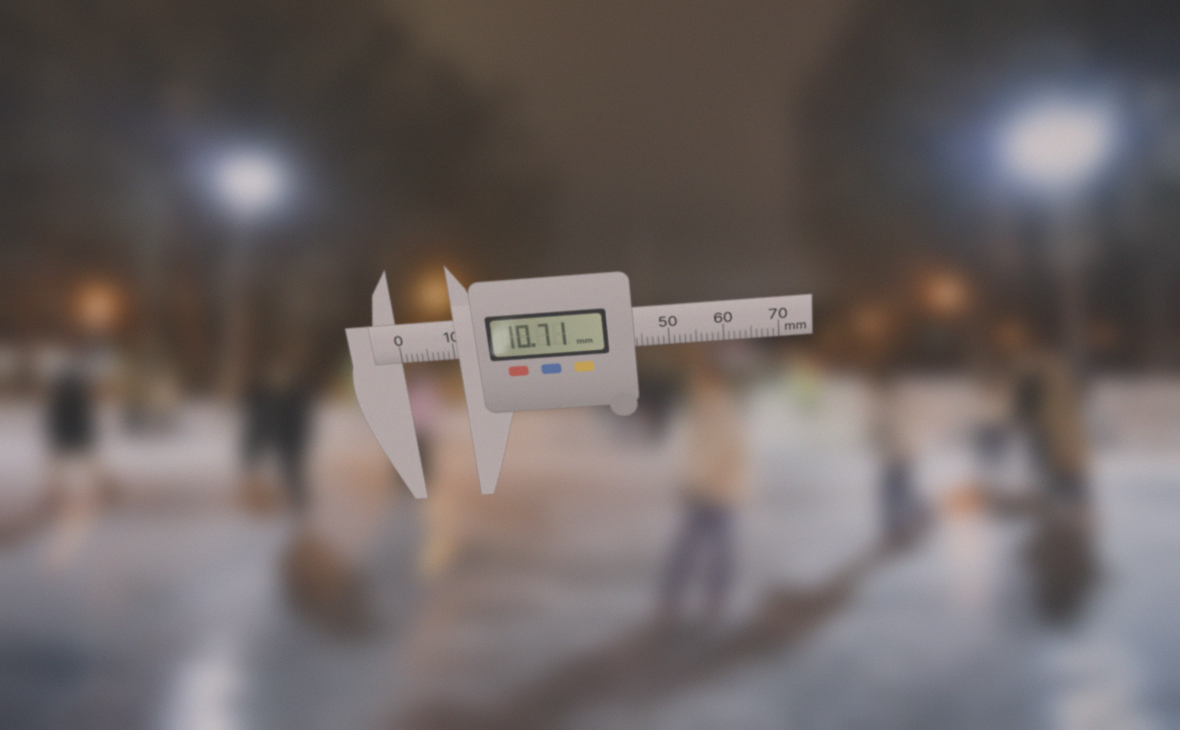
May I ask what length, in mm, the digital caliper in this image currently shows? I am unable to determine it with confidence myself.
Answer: 10.71 mm
